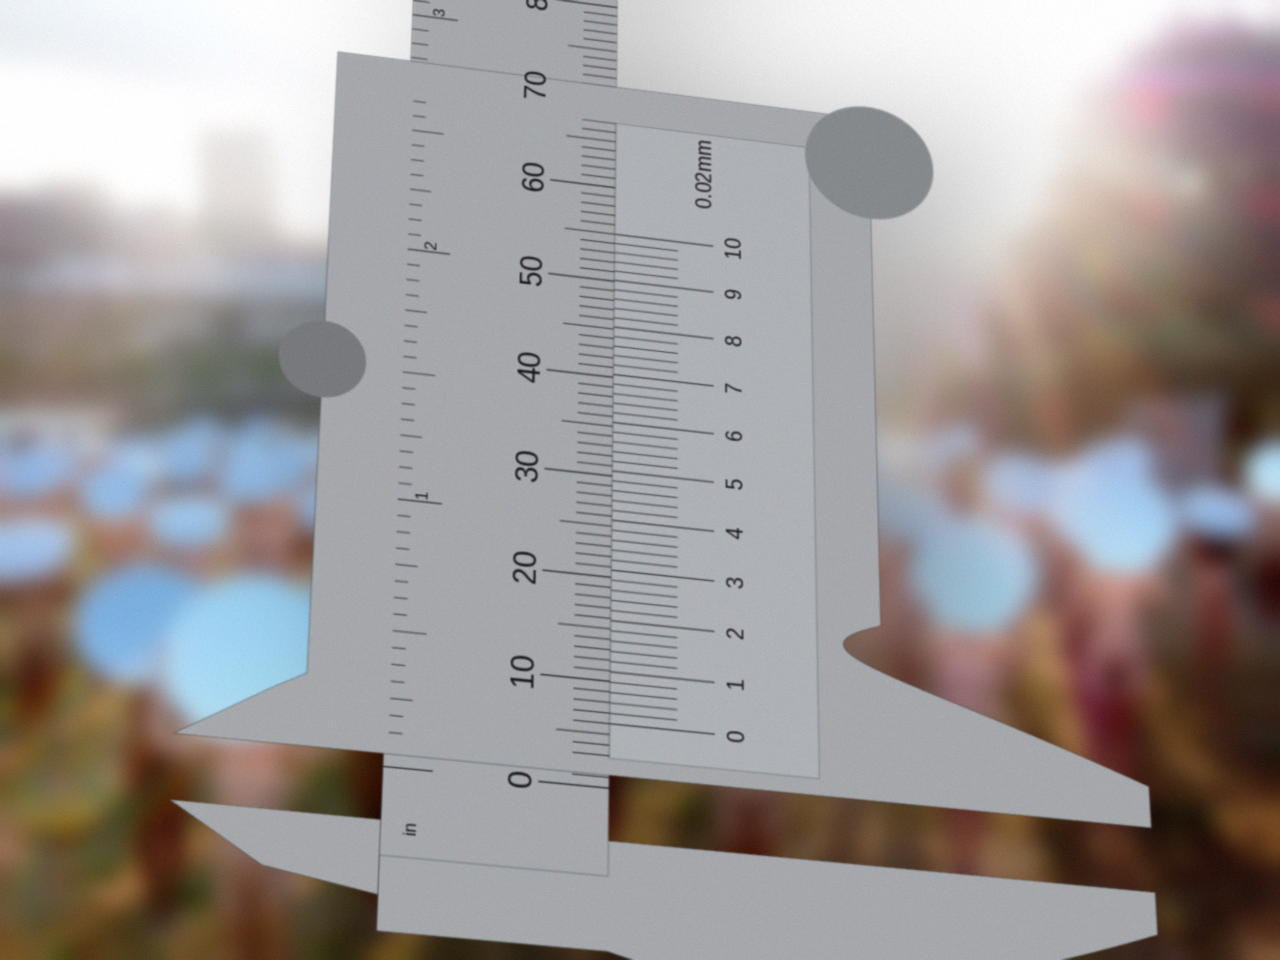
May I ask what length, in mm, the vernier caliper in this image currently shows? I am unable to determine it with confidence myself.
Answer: 6.0 mm
